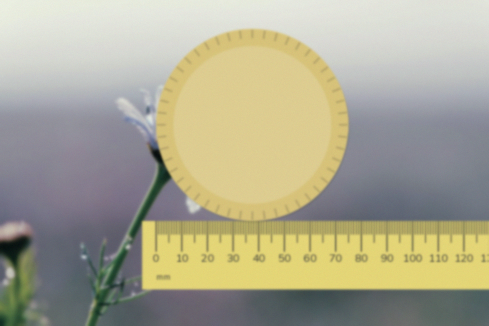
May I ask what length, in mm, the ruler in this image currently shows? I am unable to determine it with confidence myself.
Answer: 75 mm
